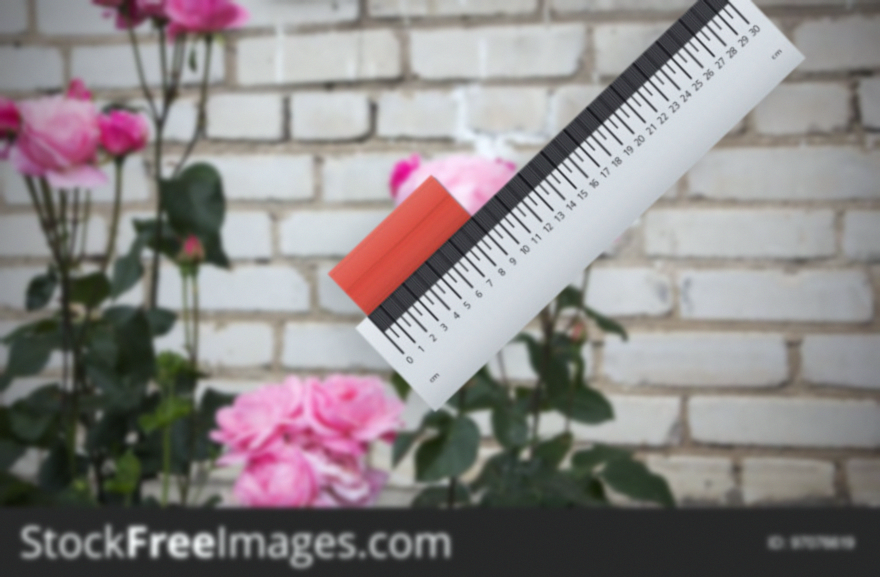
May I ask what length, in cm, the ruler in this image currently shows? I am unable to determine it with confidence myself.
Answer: 9 cm
